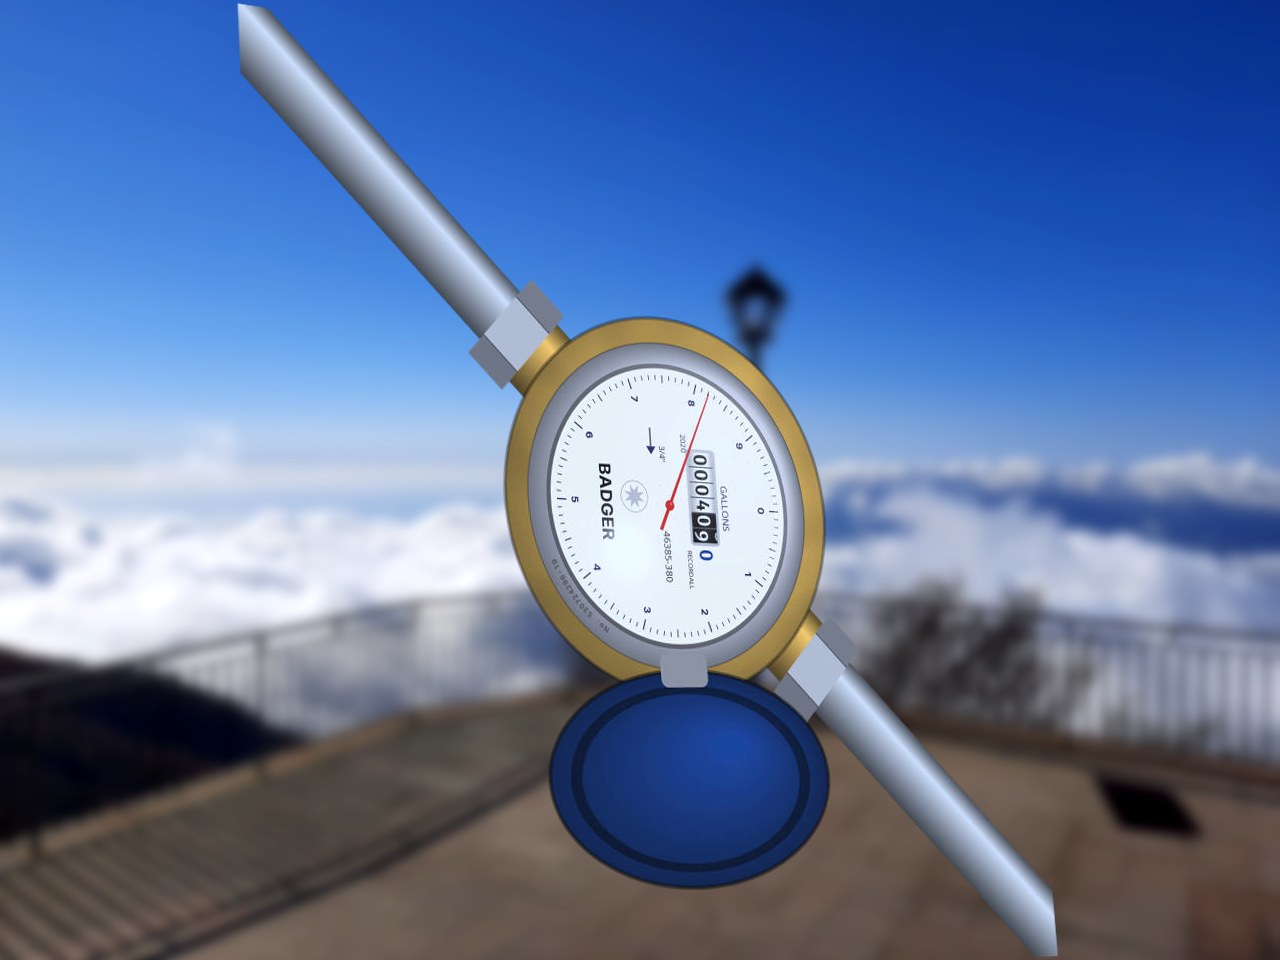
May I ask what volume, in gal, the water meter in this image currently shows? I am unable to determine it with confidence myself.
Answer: 4088.2 gal
